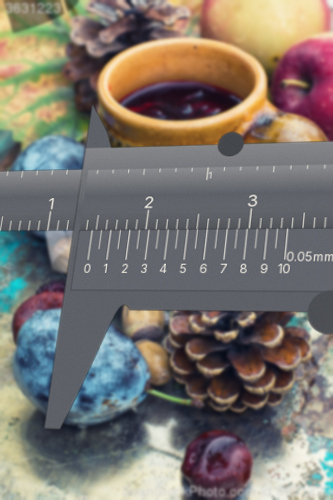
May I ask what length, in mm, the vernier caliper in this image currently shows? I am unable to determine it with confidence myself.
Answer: 14.6 mm
